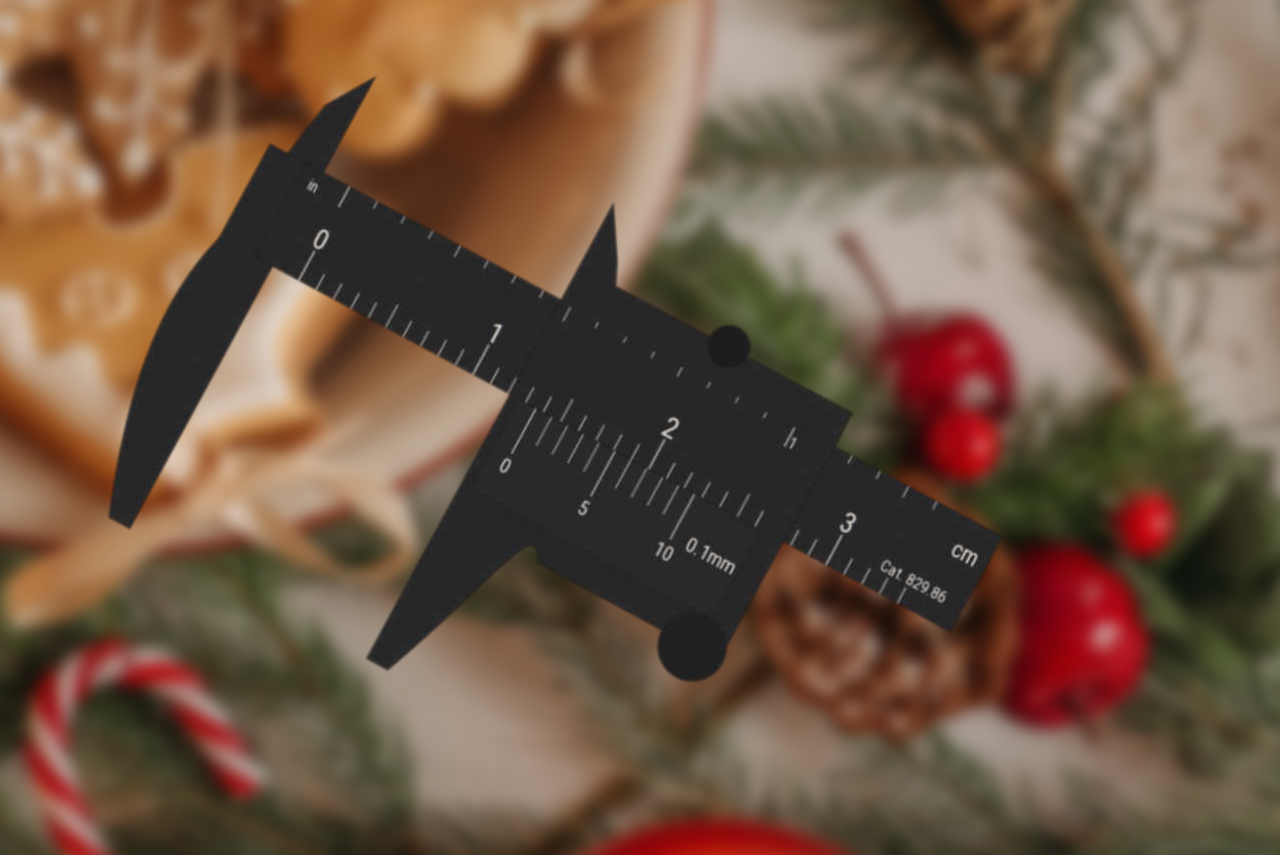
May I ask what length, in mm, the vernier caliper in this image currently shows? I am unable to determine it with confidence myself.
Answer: 13.6 mm
